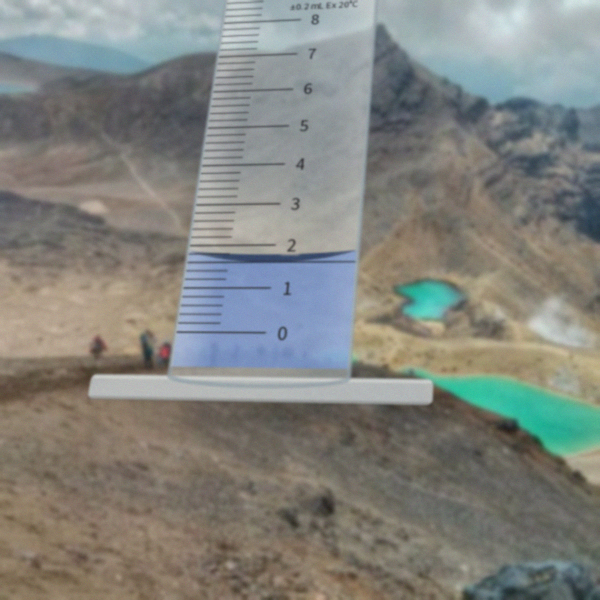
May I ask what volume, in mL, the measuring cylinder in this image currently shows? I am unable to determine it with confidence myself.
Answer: 1.6 mL
